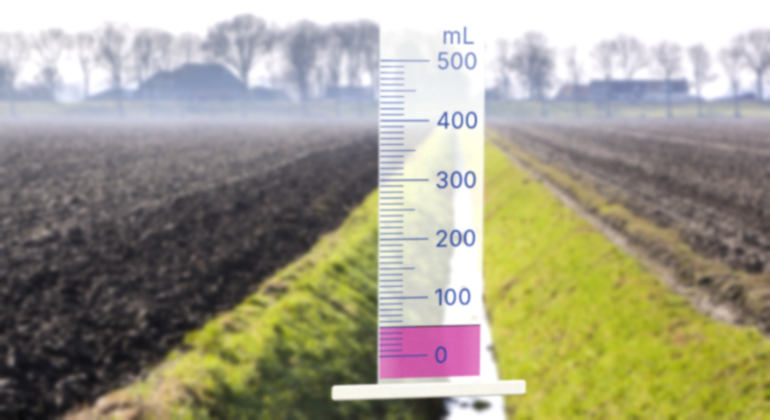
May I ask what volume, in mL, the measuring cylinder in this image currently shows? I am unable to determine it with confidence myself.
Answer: 50 mL
